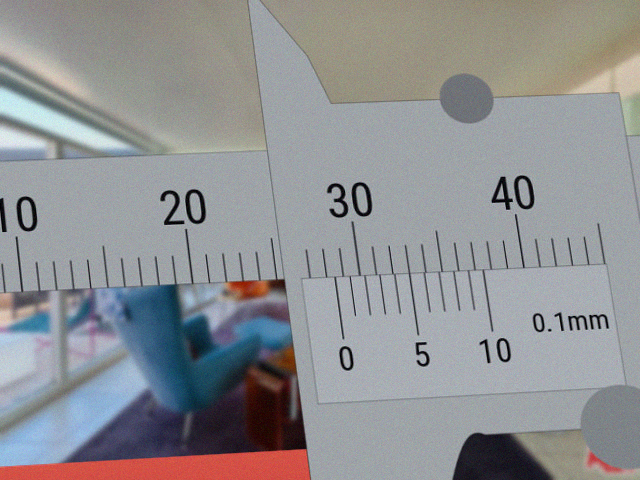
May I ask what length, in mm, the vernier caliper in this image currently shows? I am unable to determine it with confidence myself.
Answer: 28.5 mm
